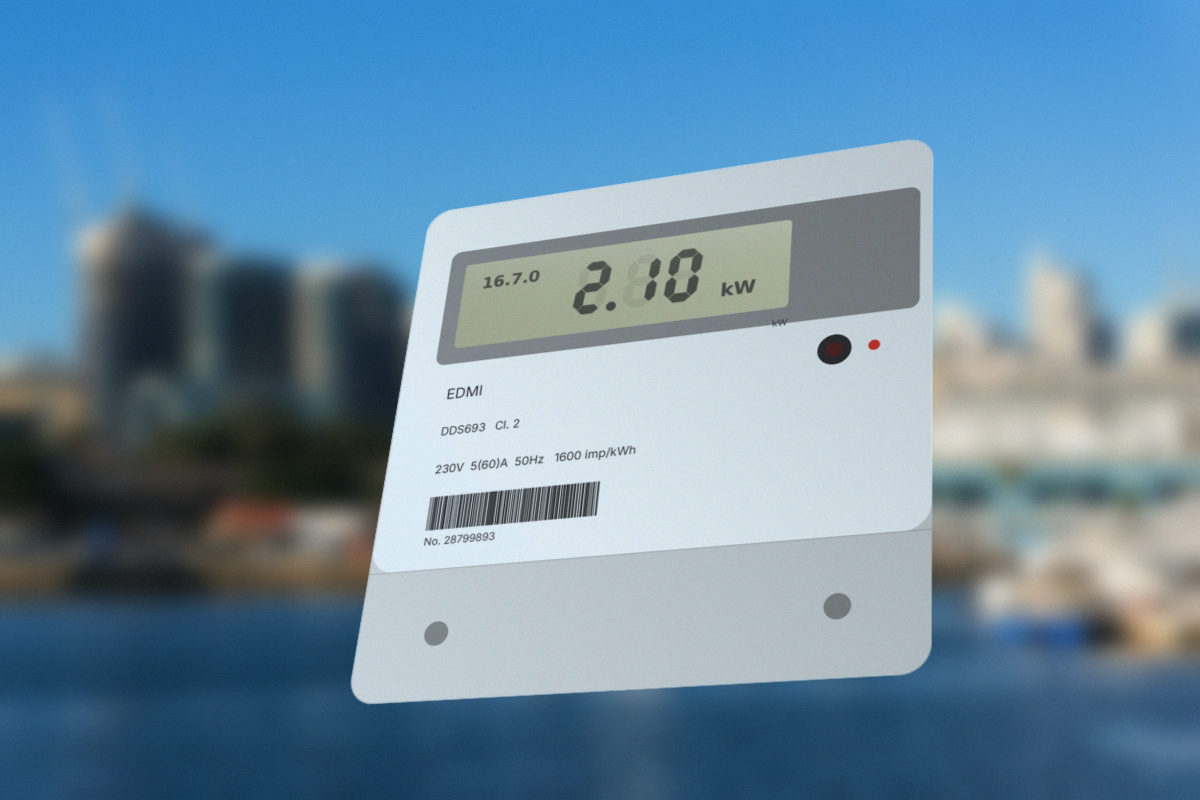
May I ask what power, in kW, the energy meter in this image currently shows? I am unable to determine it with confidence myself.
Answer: 2.10 kW
